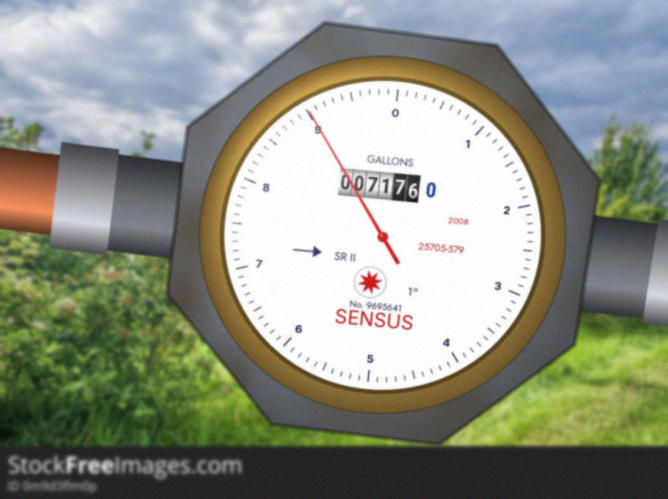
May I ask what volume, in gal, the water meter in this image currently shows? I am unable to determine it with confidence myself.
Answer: 71759.0 gal
